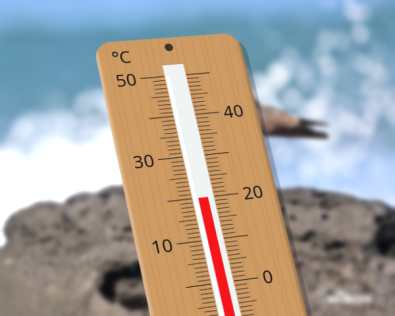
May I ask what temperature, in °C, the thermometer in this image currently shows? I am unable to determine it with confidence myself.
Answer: 20 °C
